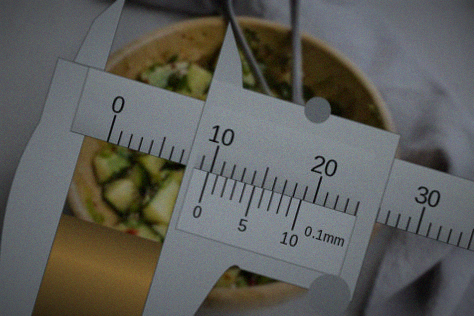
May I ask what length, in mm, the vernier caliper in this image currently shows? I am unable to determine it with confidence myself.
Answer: 9.8 mm
